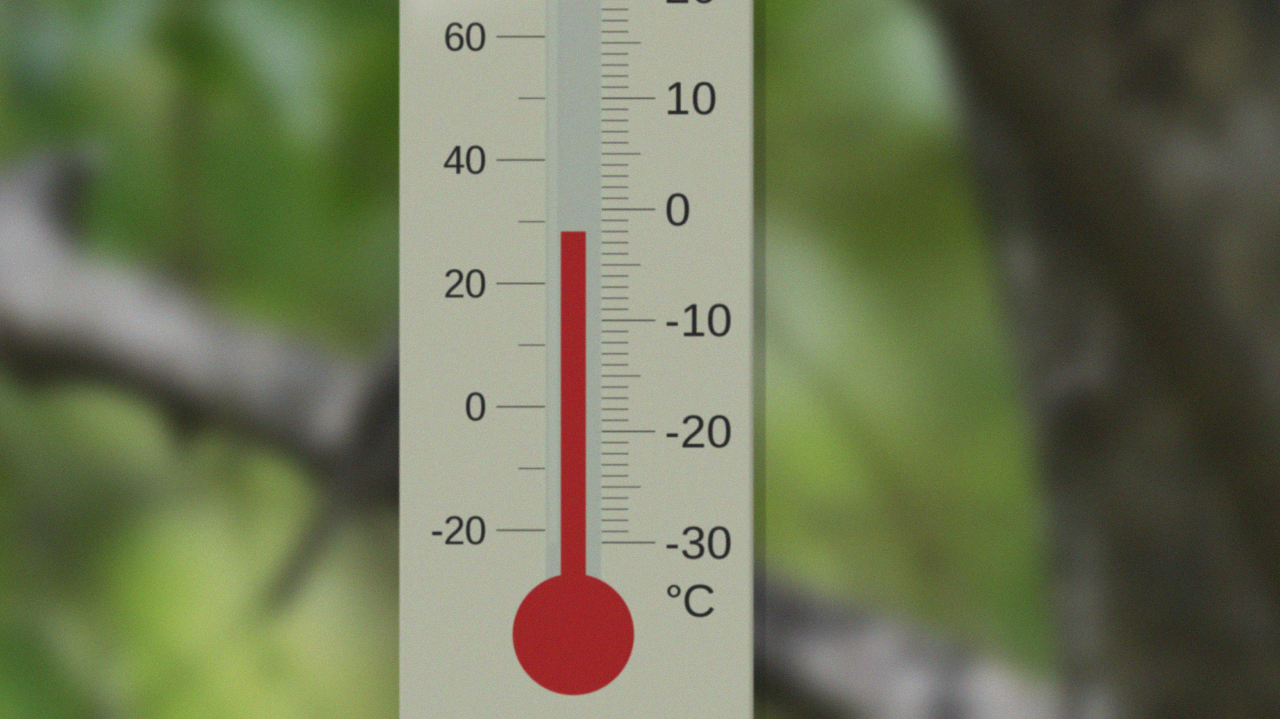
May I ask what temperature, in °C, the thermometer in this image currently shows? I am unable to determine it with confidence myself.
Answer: -2 °C
